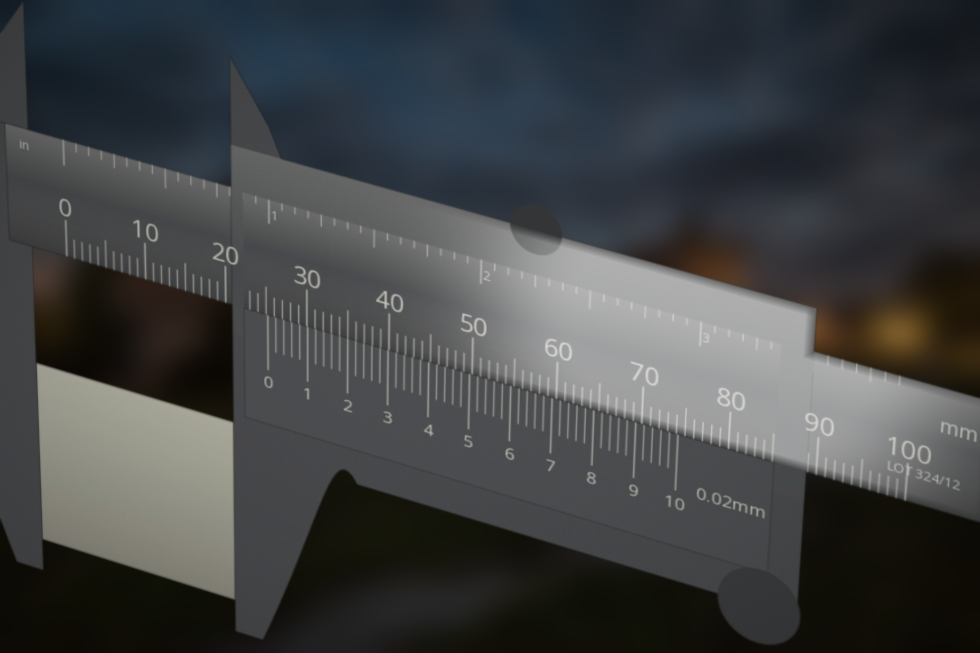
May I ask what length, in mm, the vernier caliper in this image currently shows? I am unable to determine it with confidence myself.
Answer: 25.2 mm
